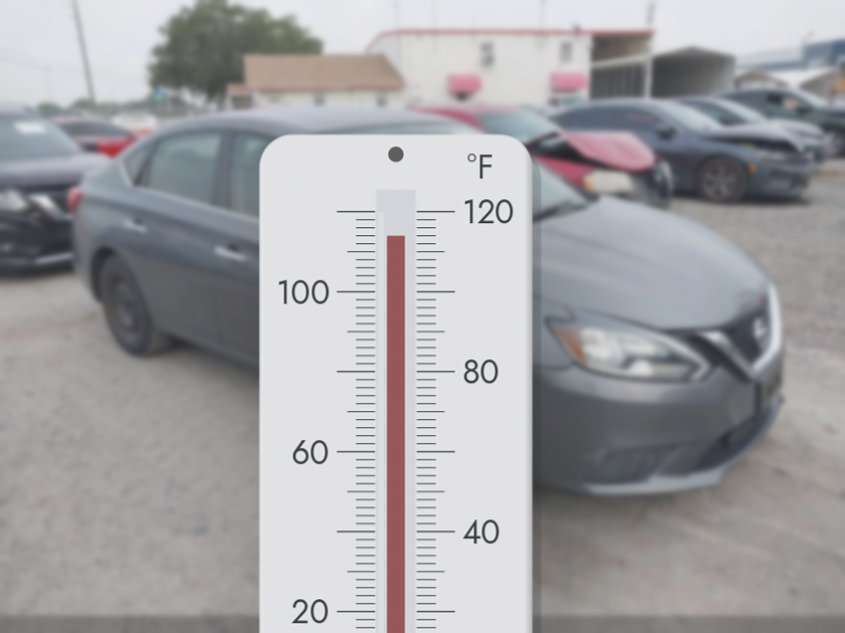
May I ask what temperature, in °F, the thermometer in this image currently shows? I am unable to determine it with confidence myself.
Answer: 114 °F
